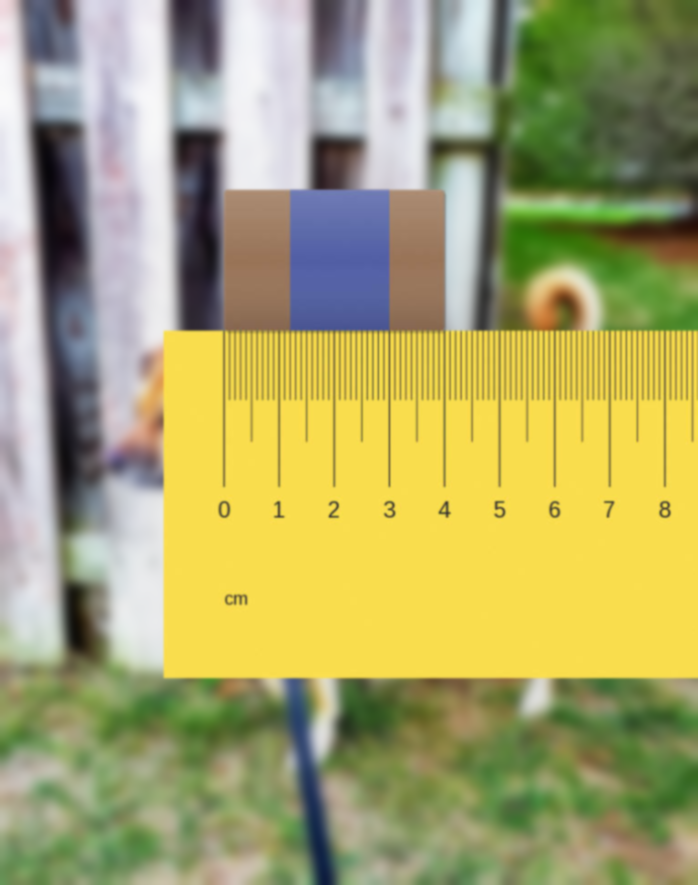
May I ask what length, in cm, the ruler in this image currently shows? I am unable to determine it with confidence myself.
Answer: 4 cm
